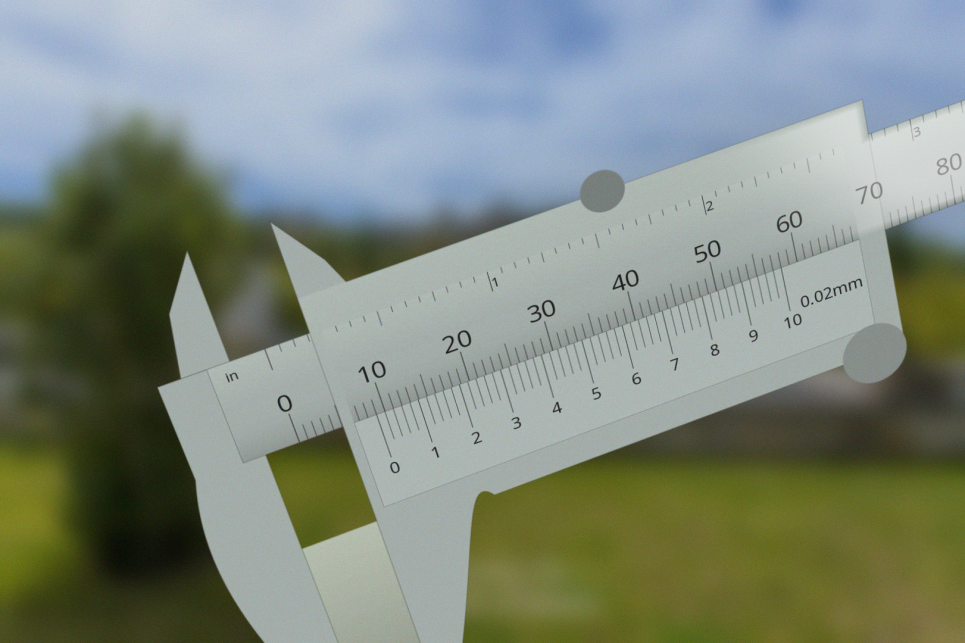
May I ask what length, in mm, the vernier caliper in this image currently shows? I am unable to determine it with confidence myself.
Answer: 9.0 mm
